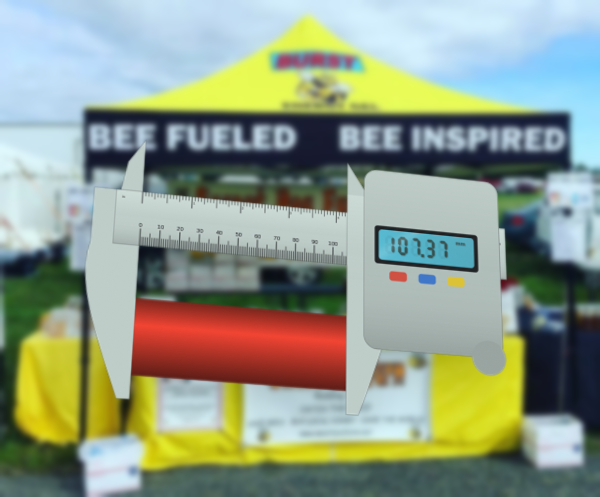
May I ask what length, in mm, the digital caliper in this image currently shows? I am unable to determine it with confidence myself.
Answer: 107.37 mm
